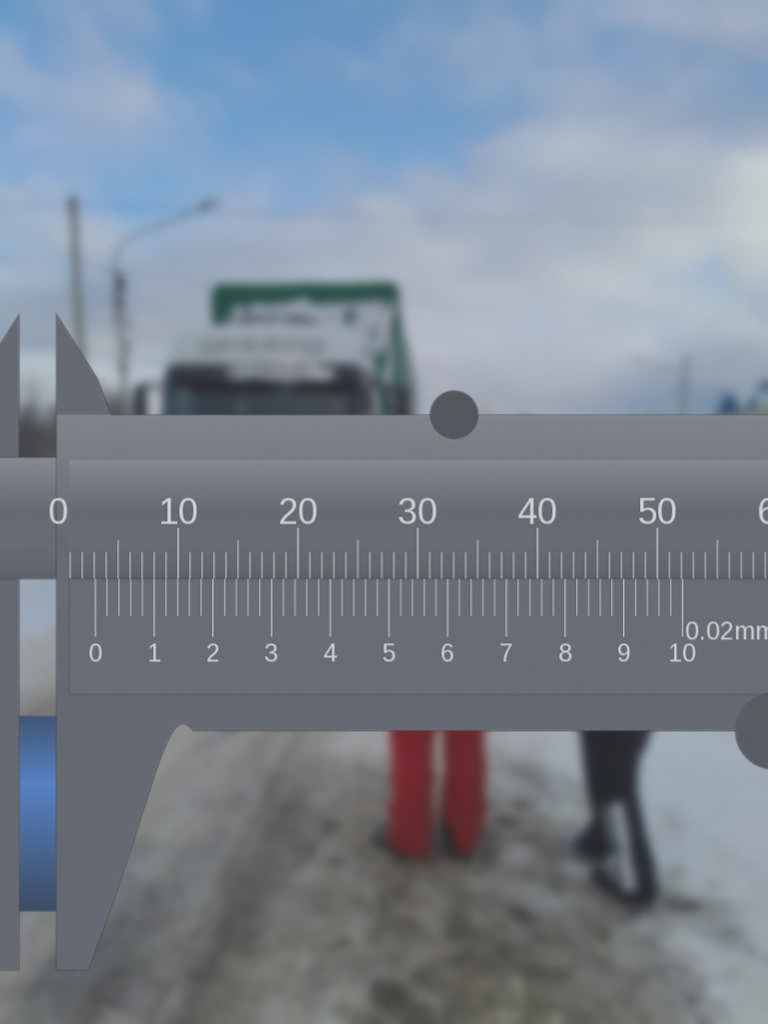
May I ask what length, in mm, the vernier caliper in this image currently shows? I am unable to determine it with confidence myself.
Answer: 3.1 mm
